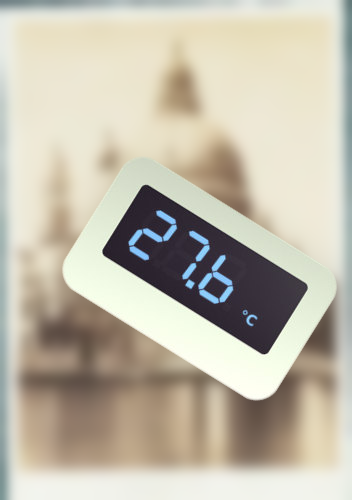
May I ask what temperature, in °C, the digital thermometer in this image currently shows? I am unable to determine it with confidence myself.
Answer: 27.6 °C
